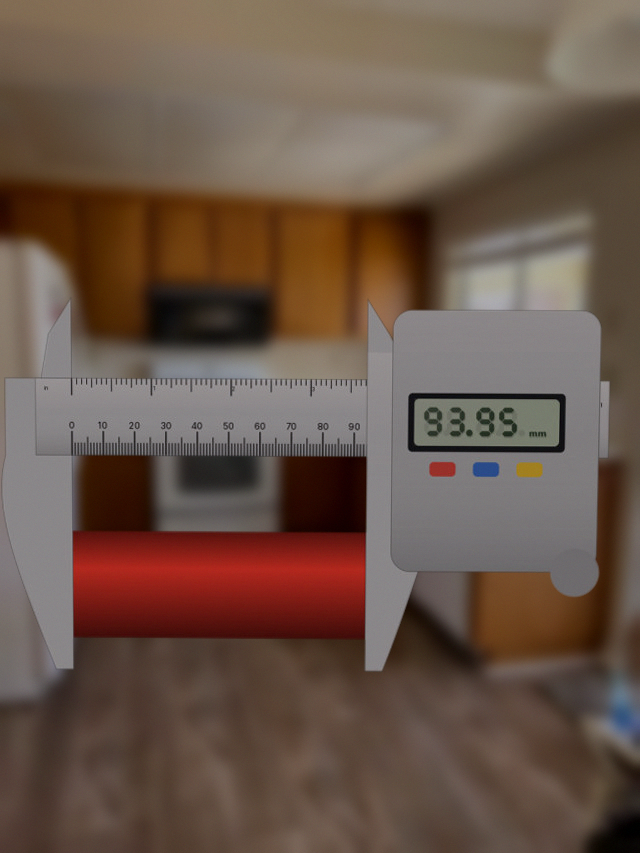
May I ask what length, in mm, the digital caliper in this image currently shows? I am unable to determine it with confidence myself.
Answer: 93.95 mm
